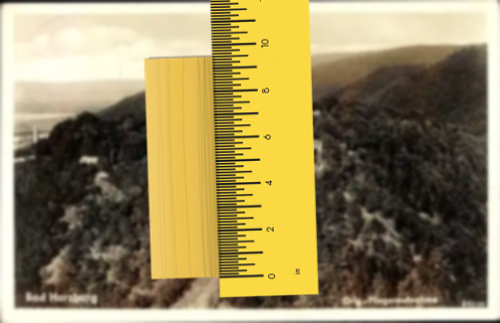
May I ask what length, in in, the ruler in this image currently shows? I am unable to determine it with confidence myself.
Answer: 9.5 in
